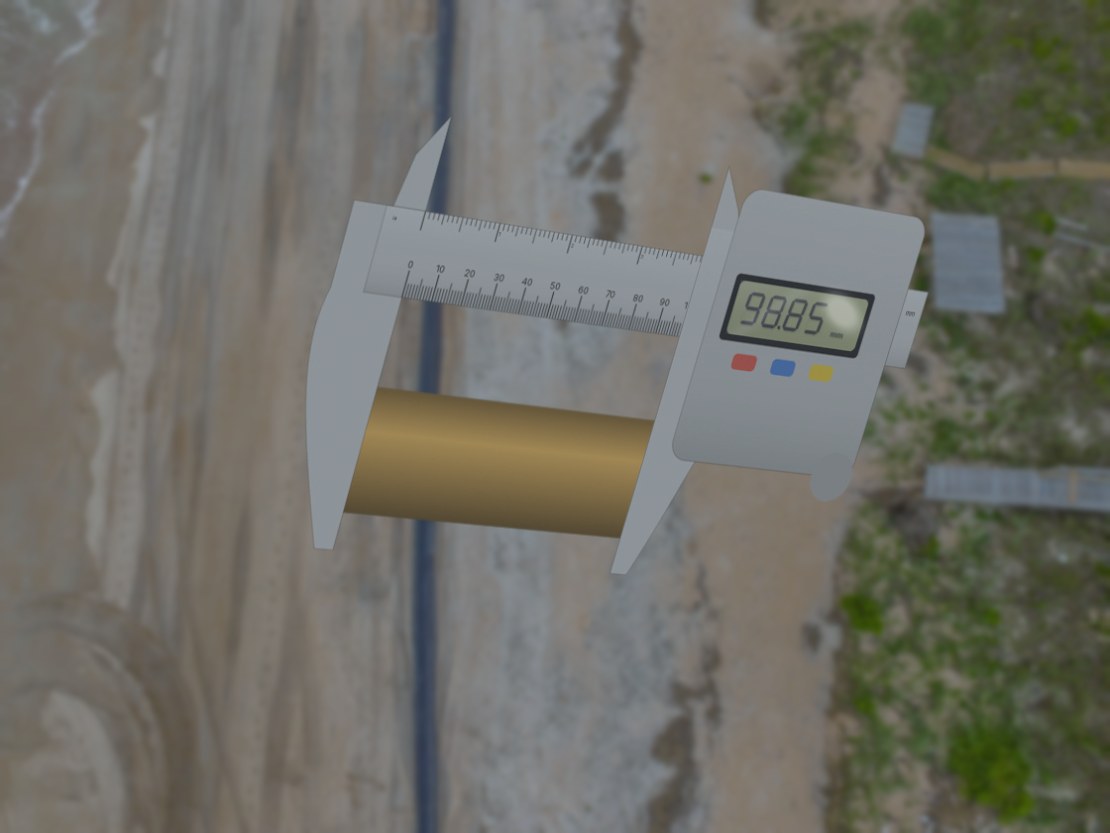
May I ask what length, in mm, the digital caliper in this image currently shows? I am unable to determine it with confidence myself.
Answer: 98.85 mm
